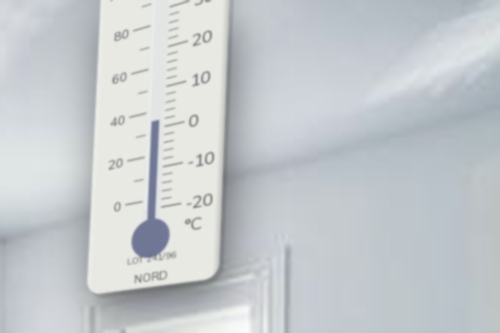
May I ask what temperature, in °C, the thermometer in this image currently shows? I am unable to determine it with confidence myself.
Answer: 2 °C
